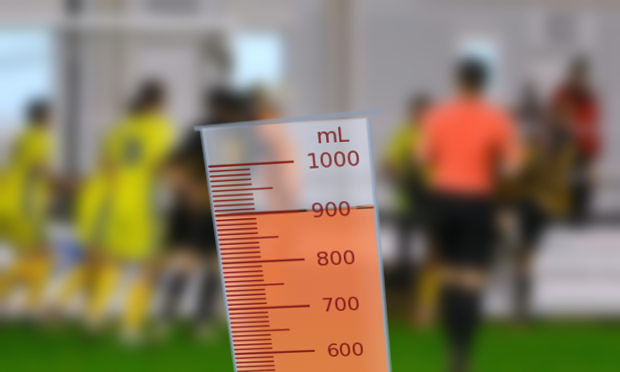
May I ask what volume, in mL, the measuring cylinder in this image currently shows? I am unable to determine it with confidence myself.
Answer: 900 mL
